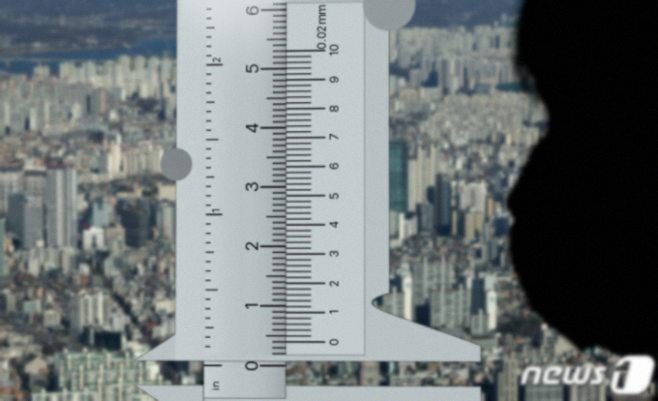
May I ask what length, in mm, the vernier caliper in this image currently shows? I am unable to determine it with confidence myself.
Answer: 4.0 mm
